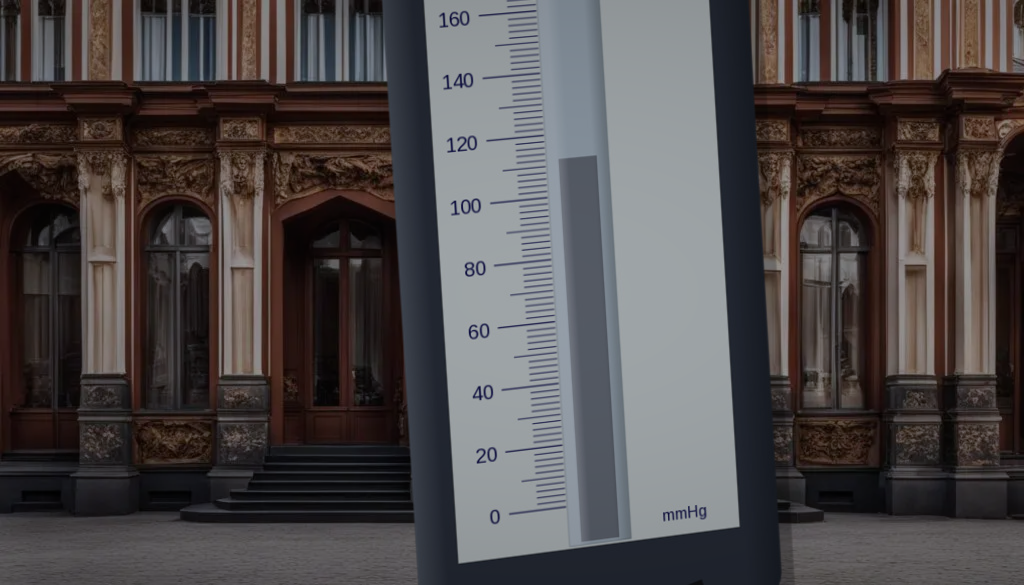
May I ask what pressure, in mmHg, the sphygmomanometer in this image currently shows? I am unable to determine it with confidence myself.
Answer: 112 mmHg
